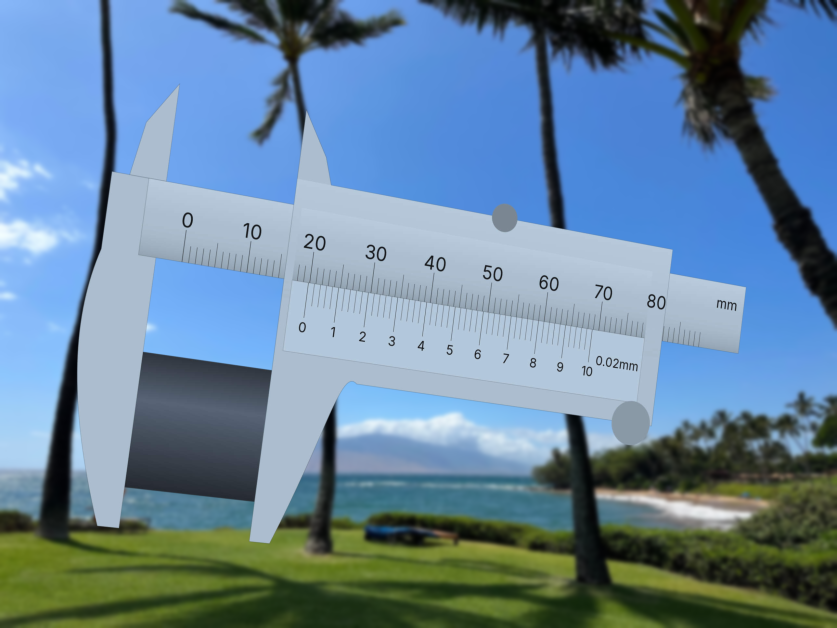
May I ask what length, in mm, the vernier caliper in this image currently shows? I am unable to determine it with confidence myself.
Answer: 19.8 mm
